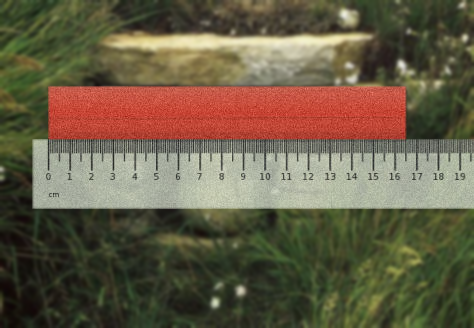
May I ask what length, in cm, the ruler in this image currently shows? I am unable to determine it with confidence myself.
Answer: 16.5 cm
